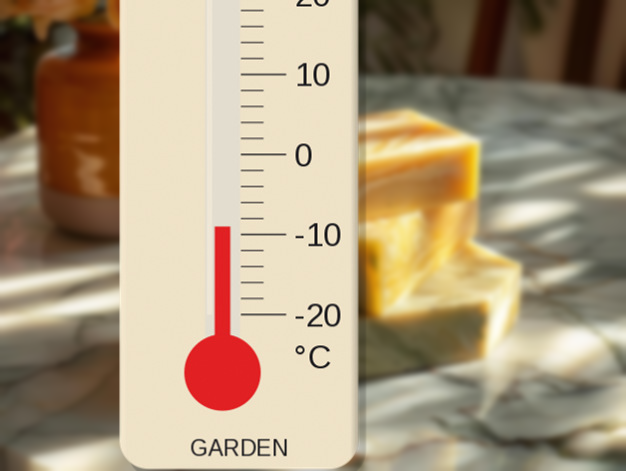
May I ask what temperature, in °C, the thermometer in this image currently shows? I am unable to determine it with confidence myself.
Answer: -9 °C
